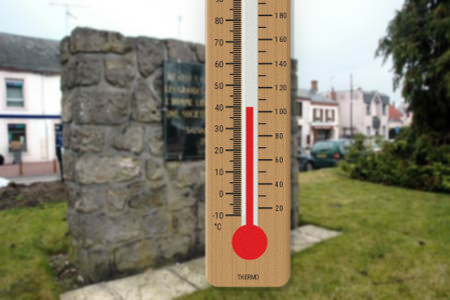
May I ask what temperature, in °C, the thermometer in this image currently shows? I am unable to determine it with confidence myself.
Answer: 40 °C
